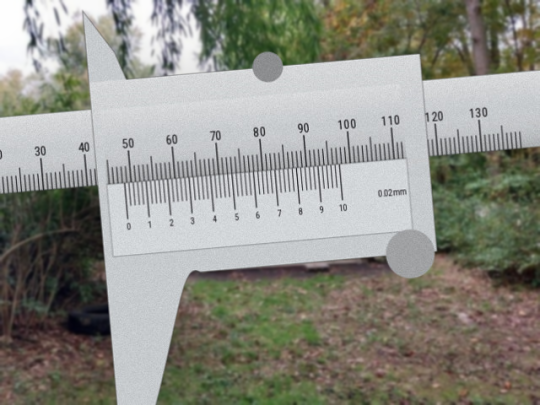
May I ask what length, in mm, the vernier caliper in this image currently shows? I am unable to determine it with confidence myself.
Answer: 48.5 mm
